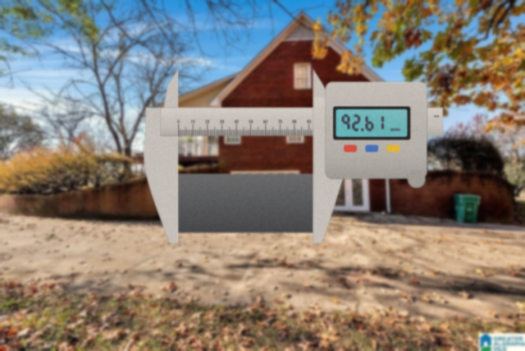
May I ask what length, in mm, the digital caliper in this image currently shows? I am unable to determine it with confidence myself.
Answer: 92.61 mm
